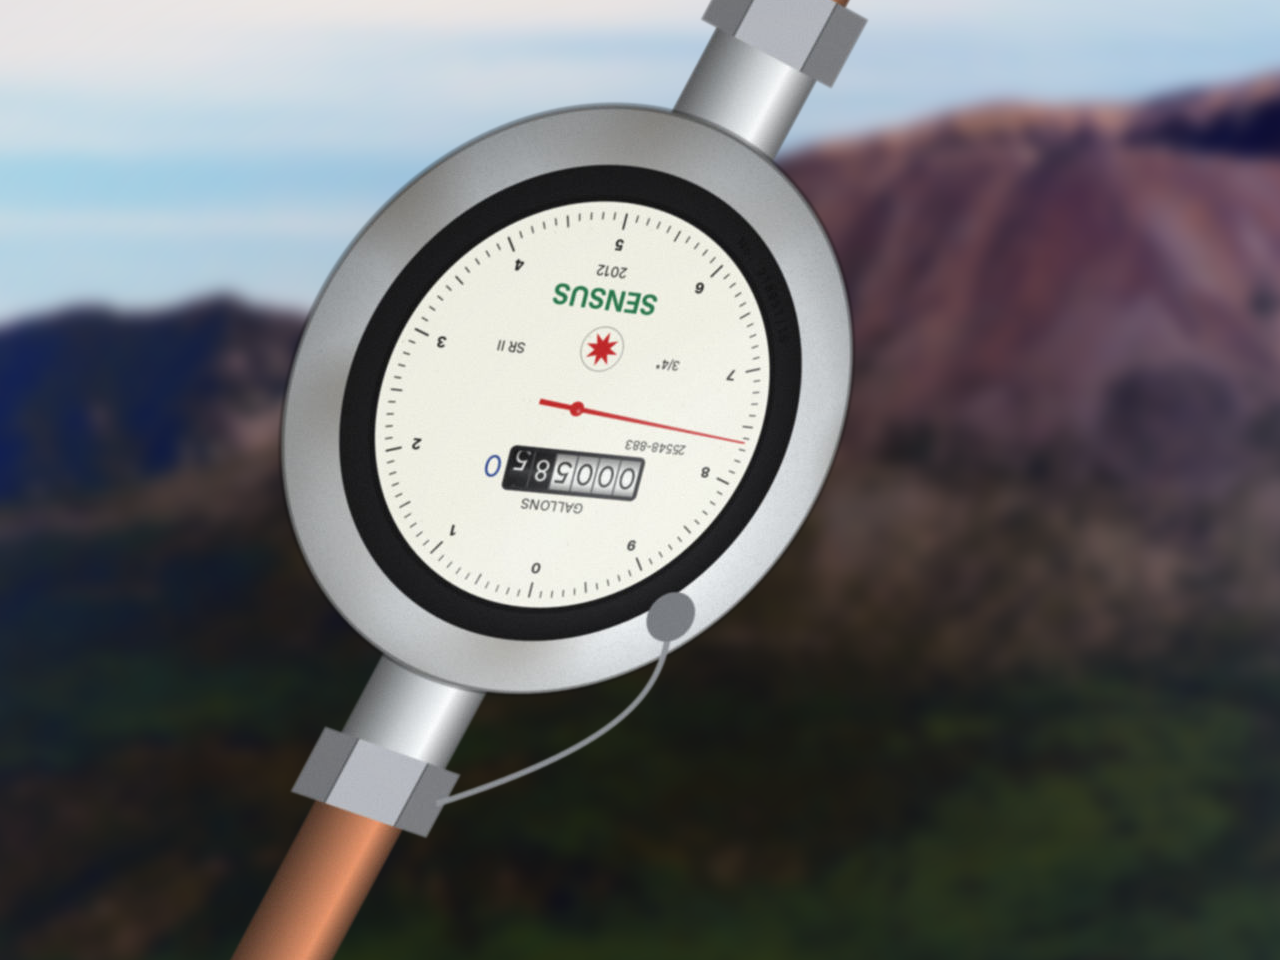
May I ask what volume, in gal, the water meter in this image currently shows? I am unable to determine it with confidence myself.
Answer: 5847.6 gal
